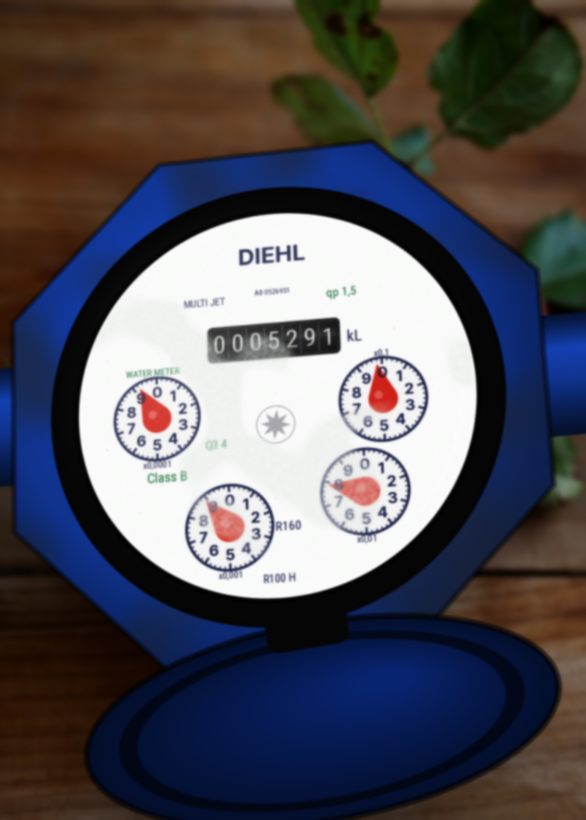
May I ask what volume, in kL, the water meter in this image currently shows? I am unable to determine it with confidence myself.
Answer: 5290.9789 kL
